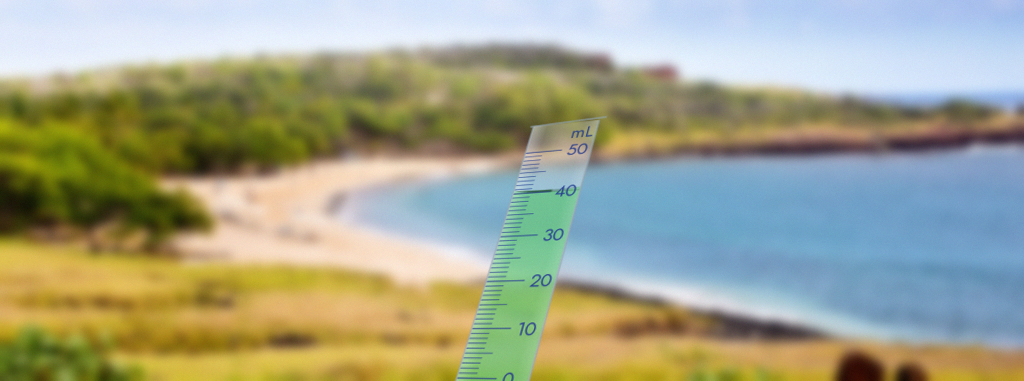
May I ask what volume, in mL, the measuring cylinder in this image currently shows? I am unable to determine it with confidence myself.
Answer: 40 mL
